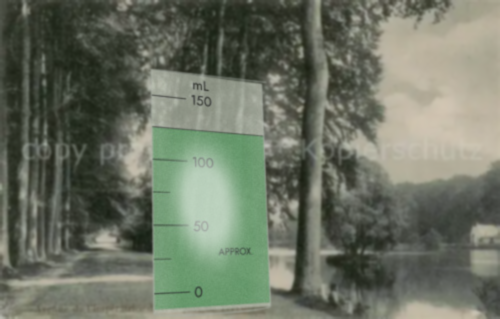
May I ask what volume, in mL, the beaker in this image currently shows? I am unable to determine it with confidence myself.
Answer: 125 mL
